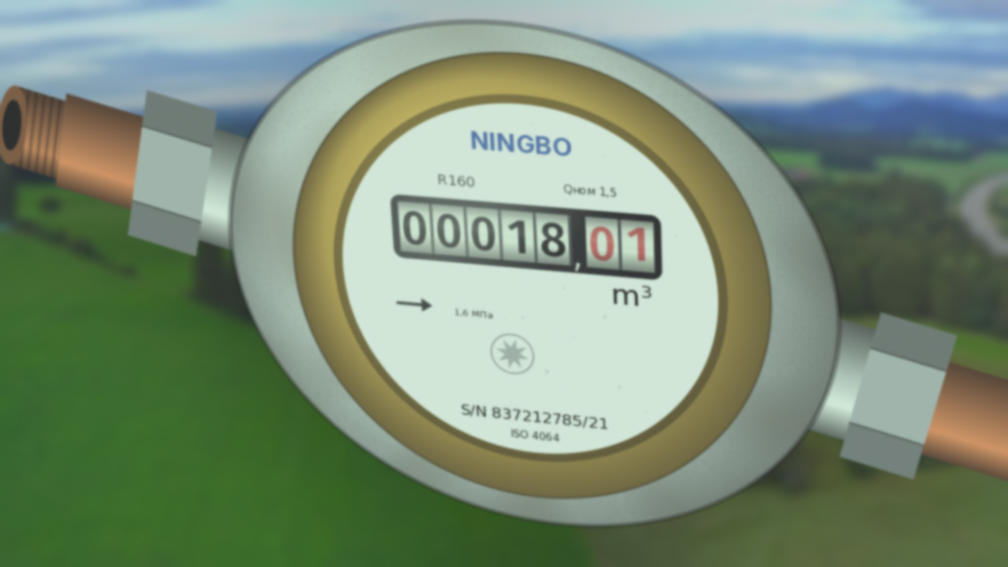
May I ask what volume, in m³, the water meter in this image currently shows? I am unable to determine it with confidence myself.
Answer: 18.01 m³
